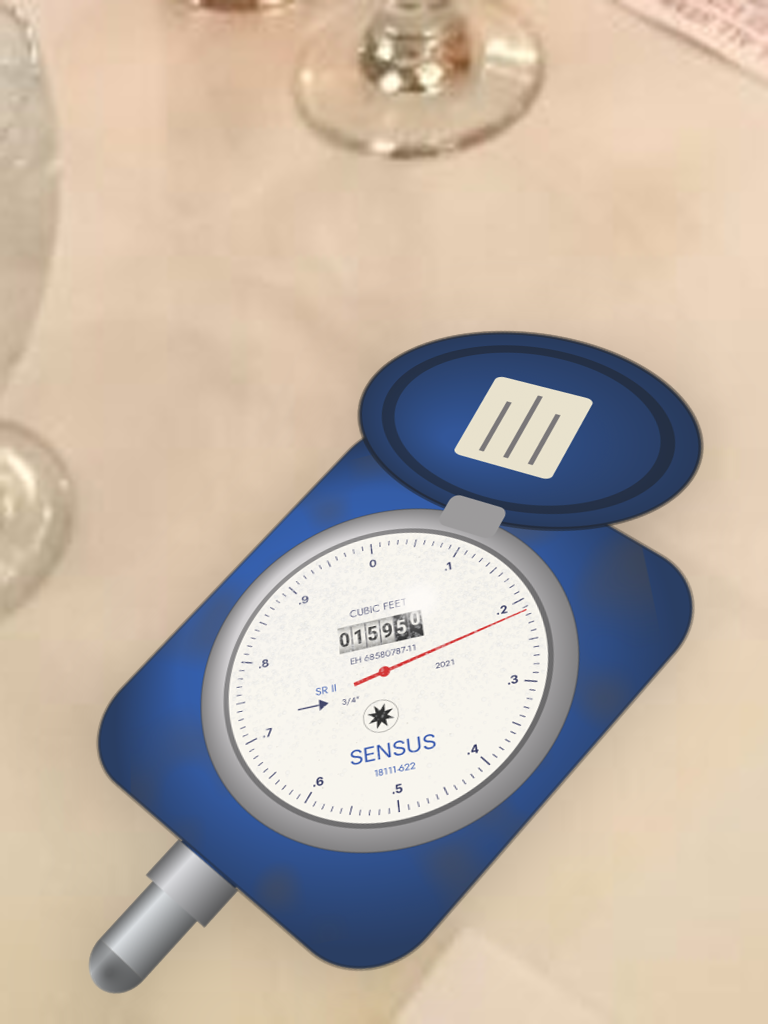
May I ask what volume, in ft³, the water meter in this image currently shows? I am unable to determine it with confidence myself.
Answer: 15950.21 ft³
